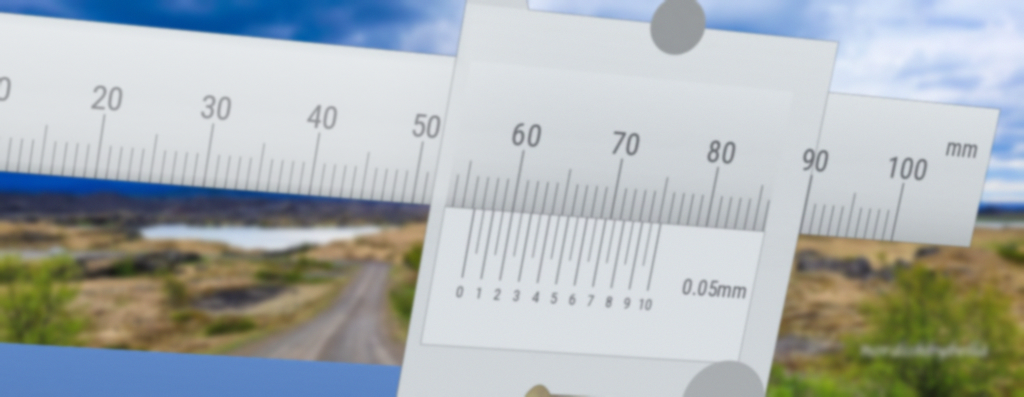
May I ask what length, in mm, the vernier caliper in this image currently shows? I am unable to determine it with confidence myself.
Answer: 56.2 mm
